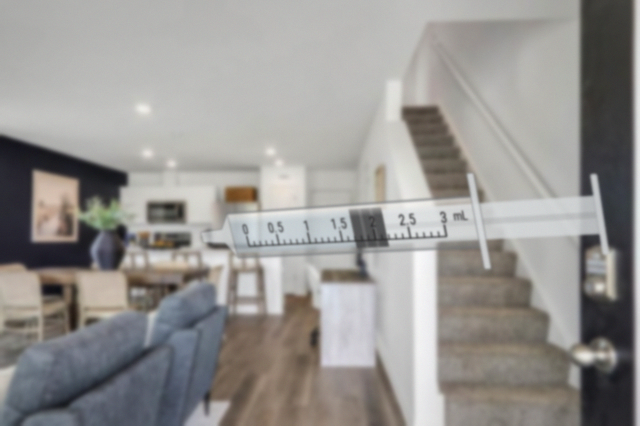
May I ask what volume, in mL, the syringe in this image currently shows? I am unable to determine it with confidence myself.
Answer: 1.7 mL
